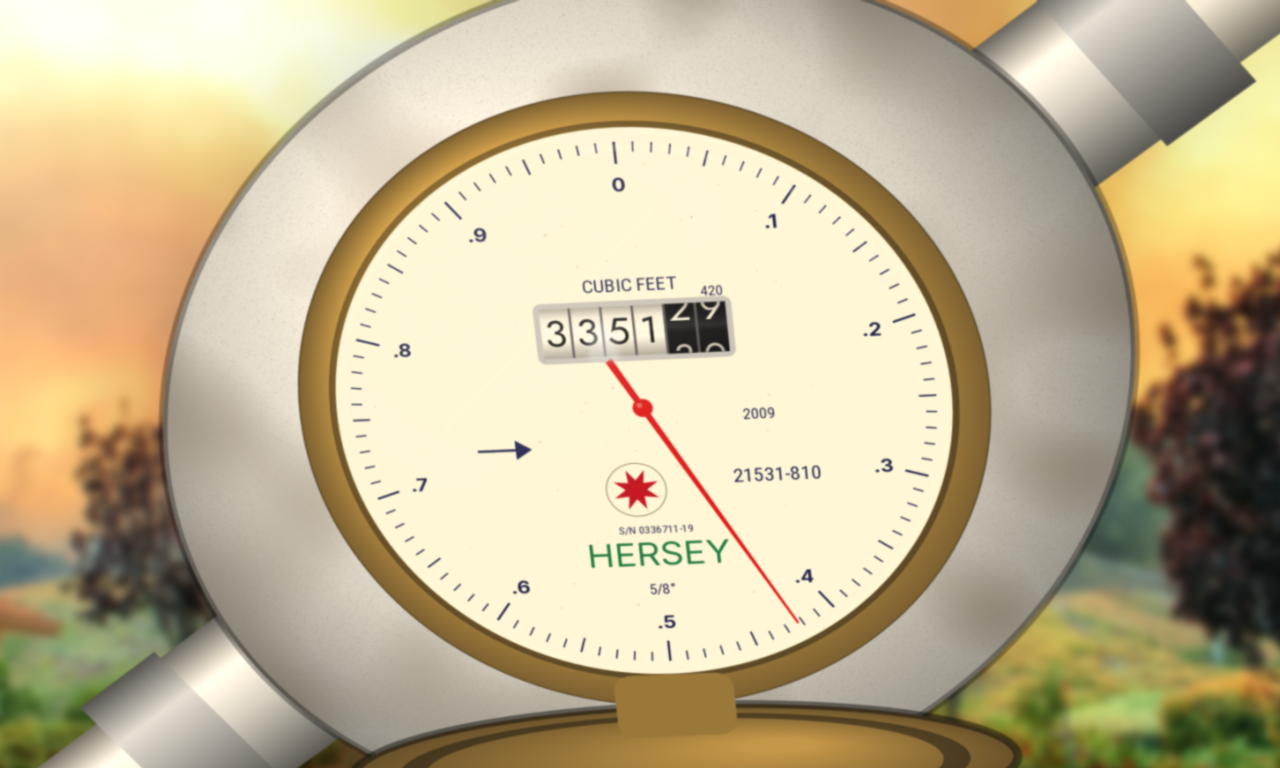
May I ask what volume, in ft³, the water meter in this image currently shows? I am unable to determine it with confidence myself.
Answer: 335129.42 ft³
